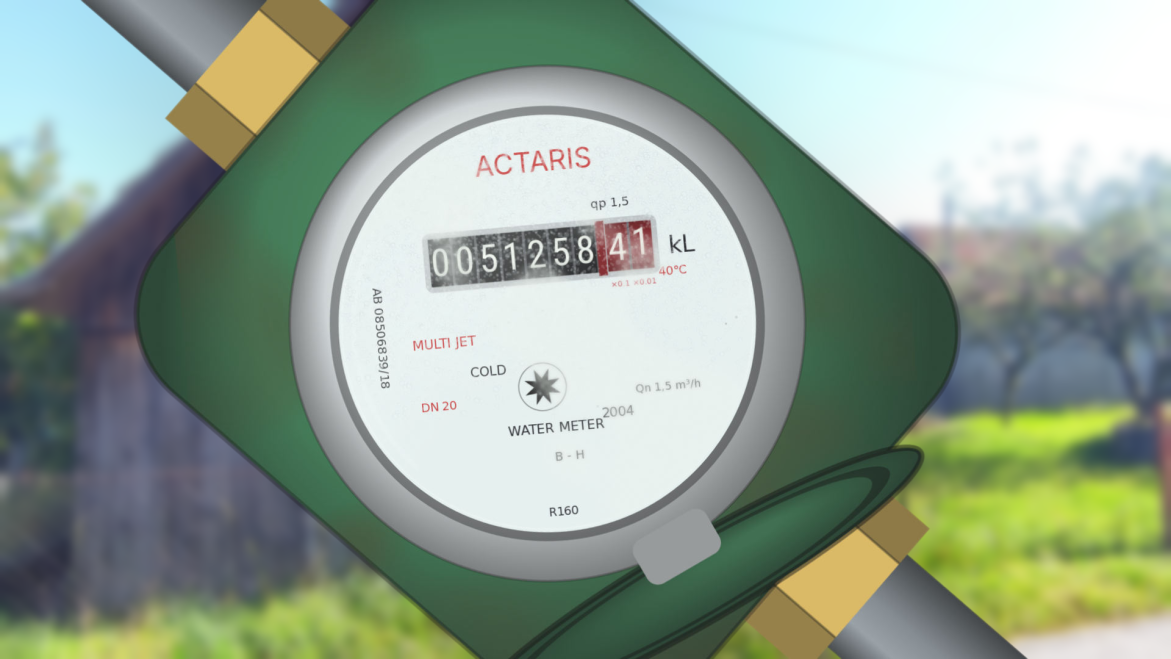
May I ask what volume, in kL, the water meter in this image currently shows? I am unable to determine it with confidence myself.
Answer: 51258.41 kL
